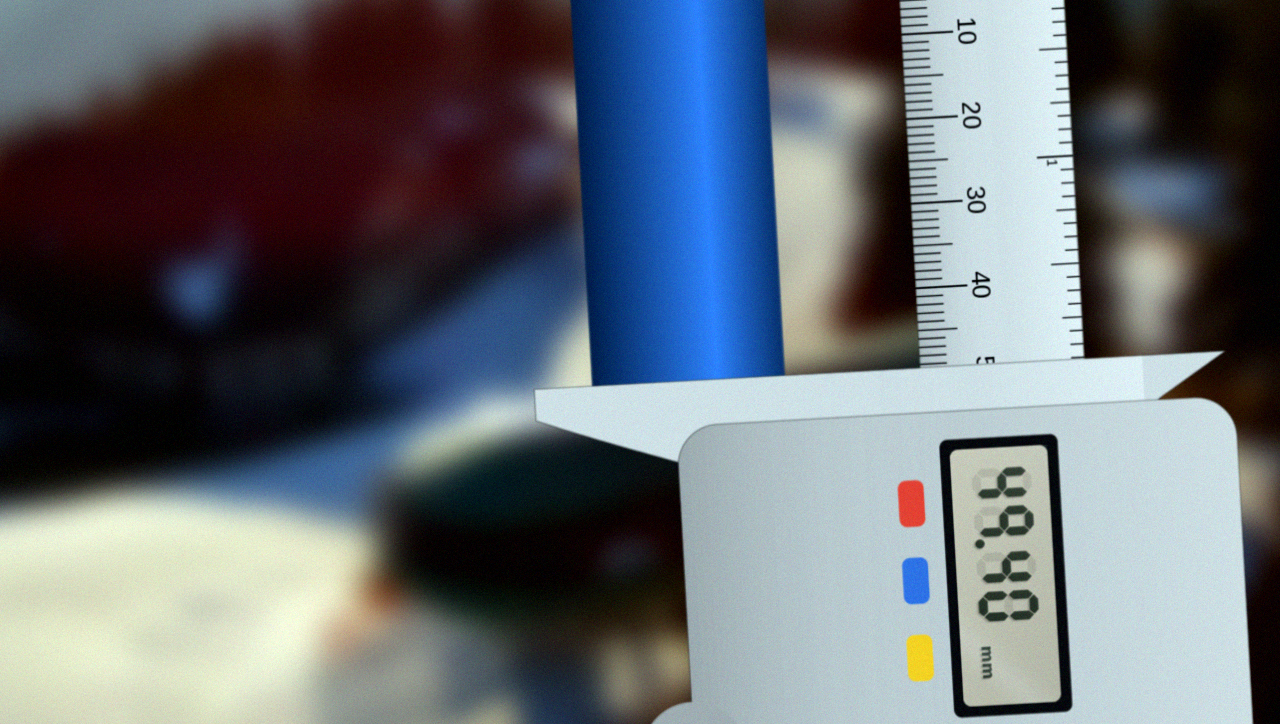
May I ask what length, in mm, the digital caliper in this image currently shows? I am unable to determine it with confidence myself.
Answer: 49.40 mm
